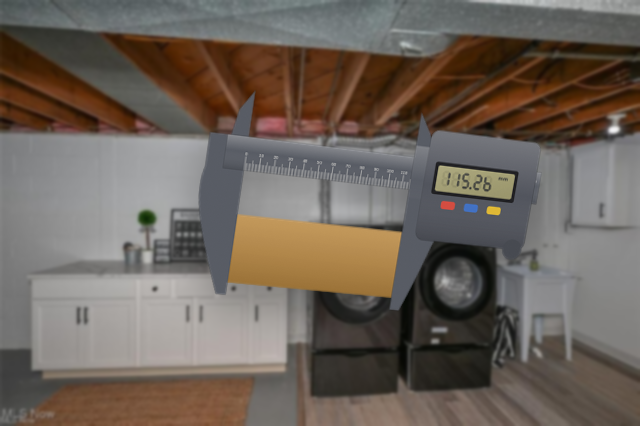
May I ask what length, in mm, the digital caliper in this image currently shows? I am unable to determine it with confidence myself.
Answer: 115.26 mm
